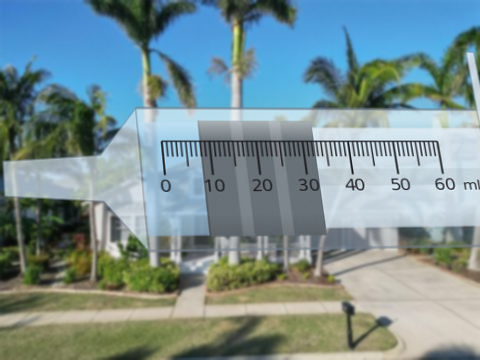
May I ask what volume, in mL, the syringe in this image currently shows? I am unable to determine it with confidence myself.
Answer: 8 mL
